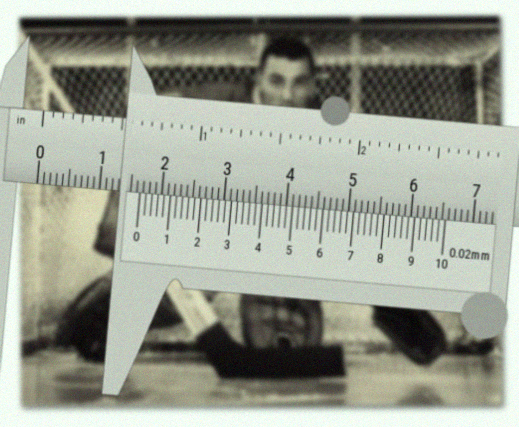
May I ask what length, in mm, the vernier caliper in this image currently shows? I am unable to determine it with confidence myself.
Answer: 16.5 mm
